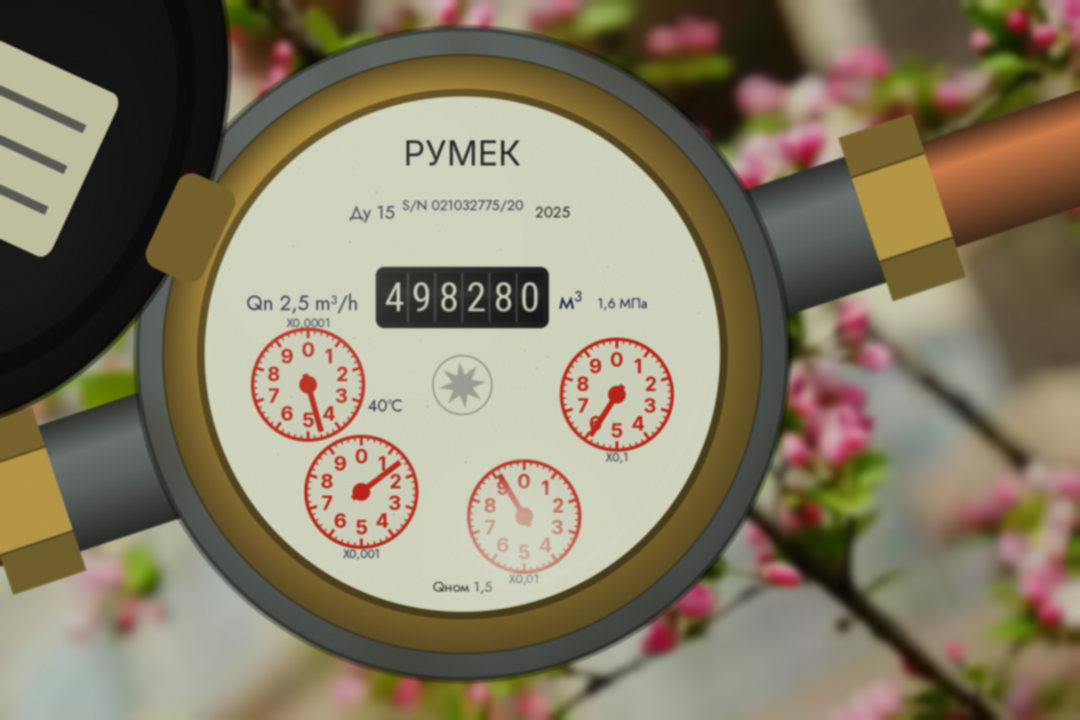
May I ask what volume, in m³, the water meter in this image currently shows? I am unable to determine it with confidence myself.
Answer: 498280.5914 m³
